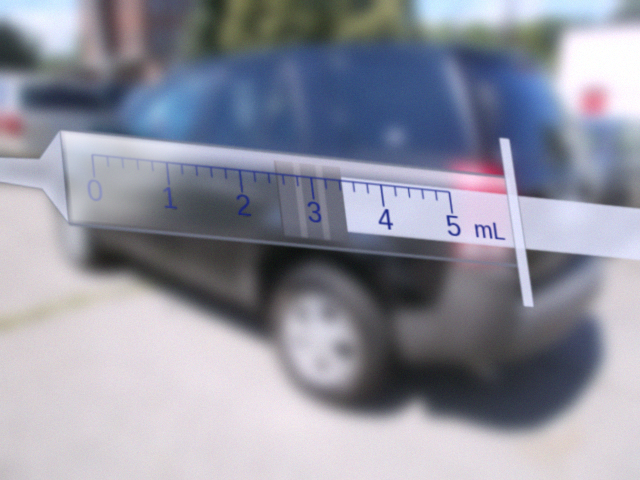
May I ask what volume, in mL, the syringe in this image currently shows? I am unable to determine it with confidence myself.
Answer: 2.5 mL
